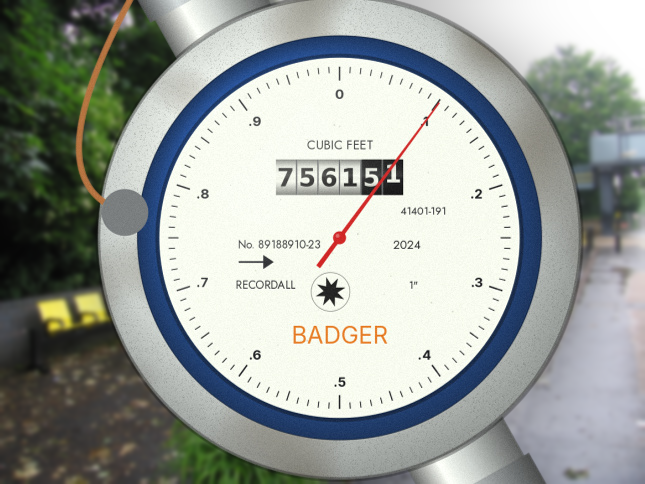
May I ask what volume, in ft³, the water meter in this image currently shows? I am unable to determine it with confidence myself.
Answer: 756151.10 ft³
